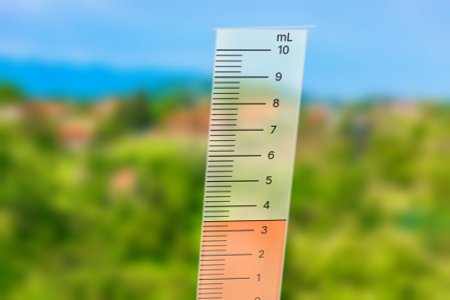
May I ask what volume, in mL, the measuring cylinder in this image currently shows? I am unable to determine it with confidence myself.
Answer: 3.4 mL
